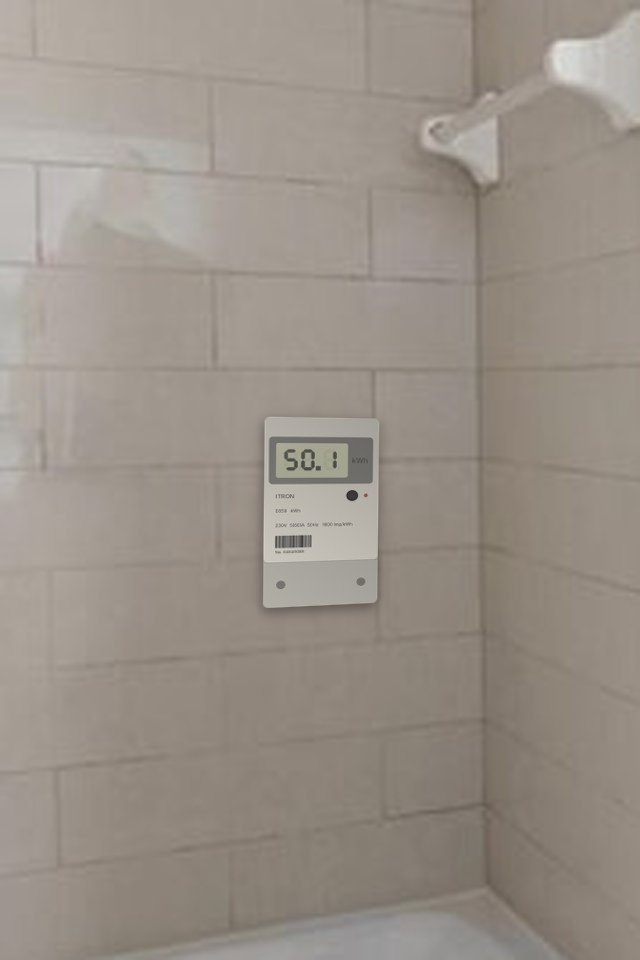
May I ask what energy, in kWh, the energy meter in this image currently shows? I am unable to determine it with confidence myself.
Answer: 50.1 kWh
